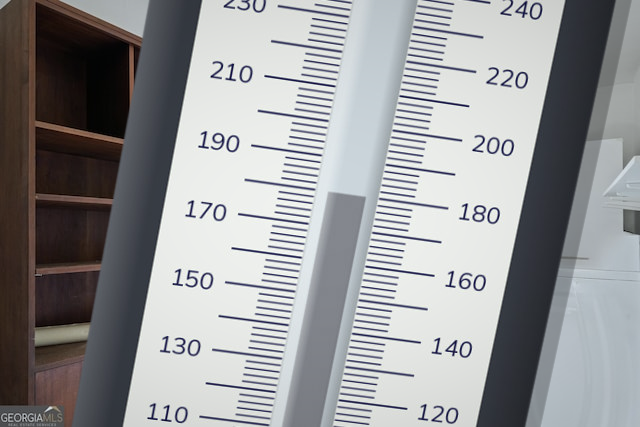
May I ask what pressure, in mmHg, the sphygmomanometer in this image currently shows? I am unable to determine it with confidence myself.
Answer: 180 mmHg
